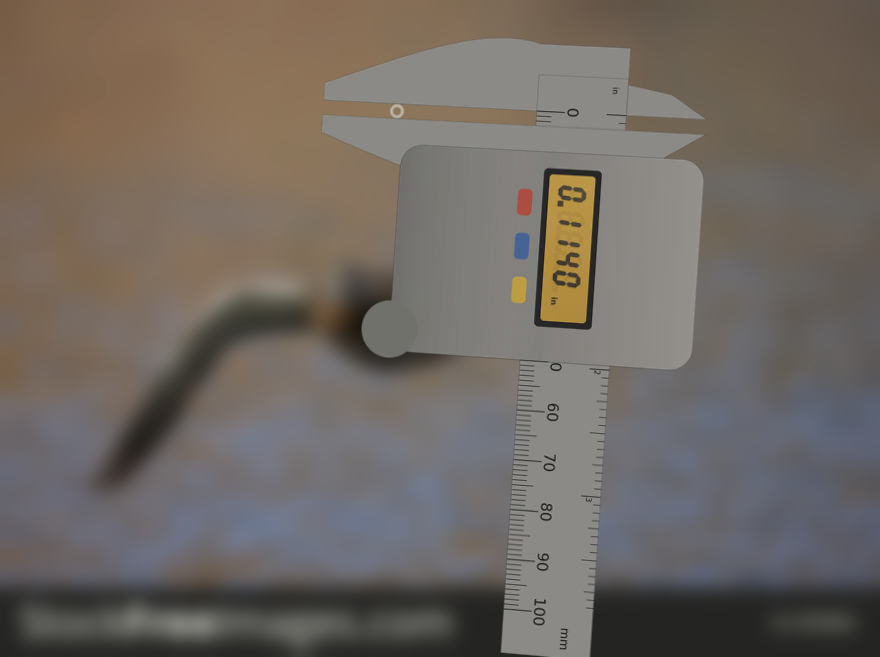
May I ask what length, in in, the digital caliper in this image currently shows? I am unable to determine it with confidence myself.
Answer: 0.1140 in
